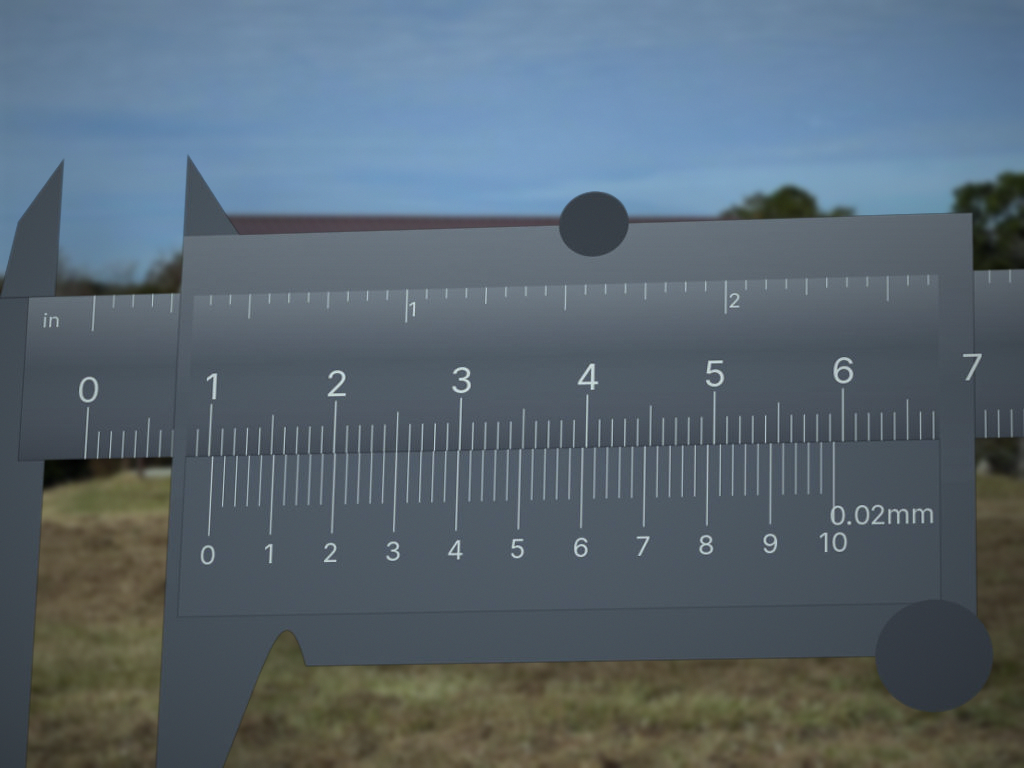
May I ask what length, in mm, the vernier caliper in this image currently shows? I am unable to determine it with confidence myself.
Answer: 10.3 mm
